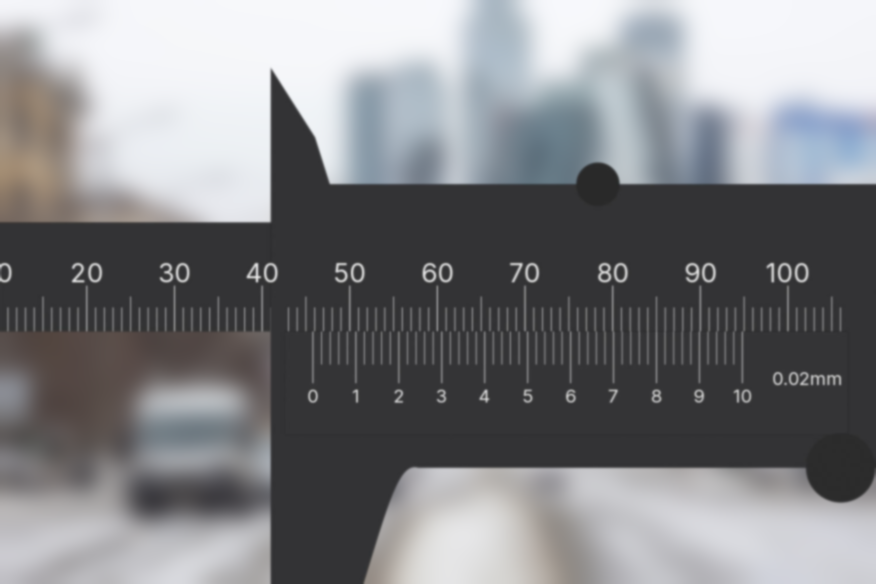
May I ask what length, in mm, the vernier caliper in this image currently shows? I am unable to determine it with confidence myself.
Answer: 45.8 mm
